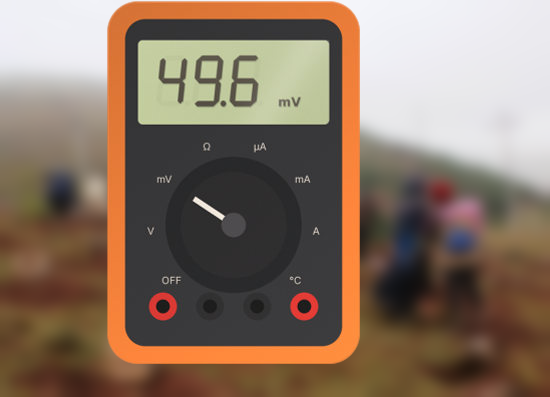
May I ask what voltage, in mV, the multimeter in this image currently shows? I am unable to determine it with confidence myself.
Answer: 49.6 mV
